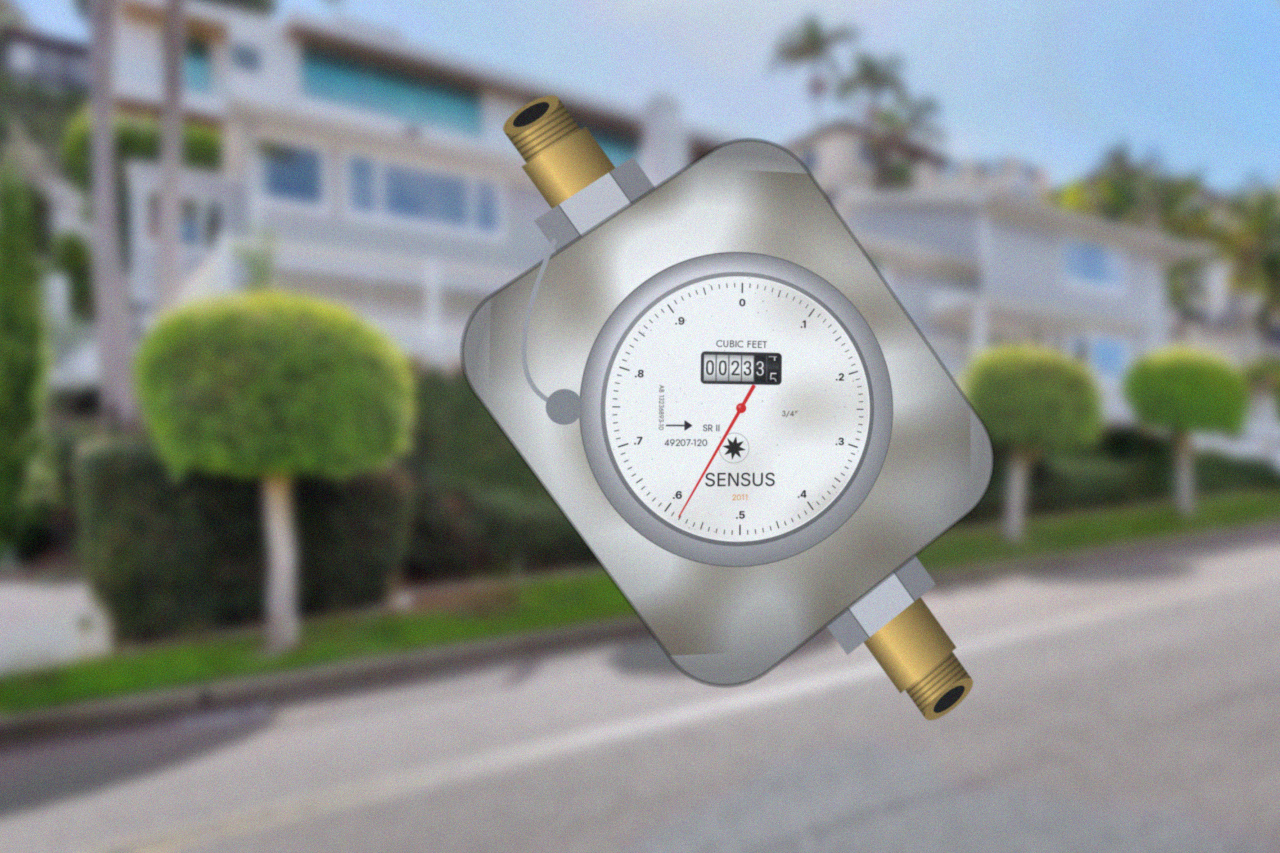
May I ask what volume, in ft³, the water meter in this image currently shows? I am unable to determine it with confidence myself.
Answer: 2334.58 ft³
